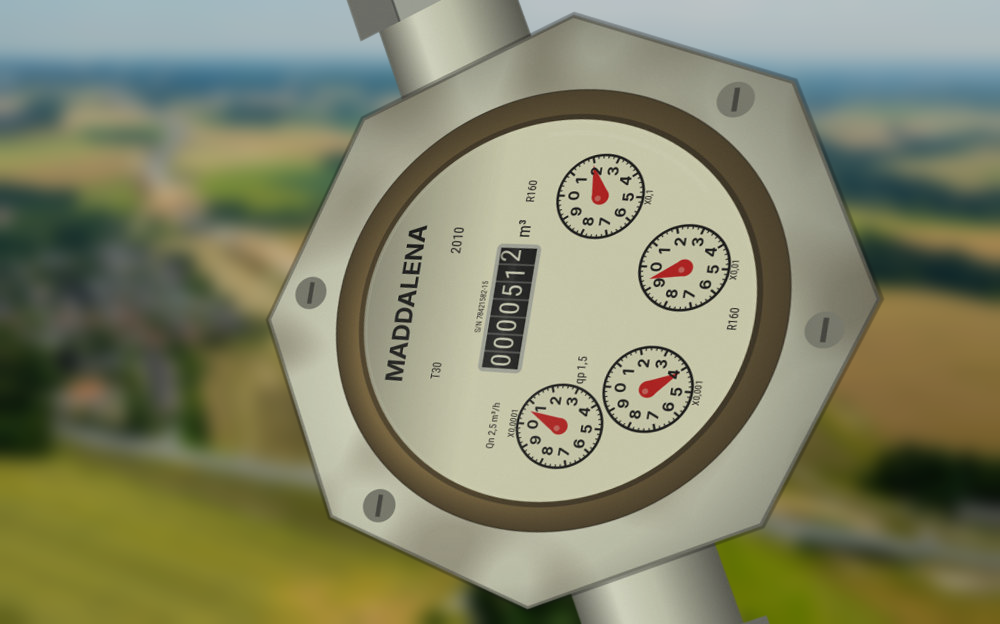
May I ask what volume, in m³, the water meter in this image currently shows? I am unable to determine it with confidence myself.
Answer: 512.1940 m³
